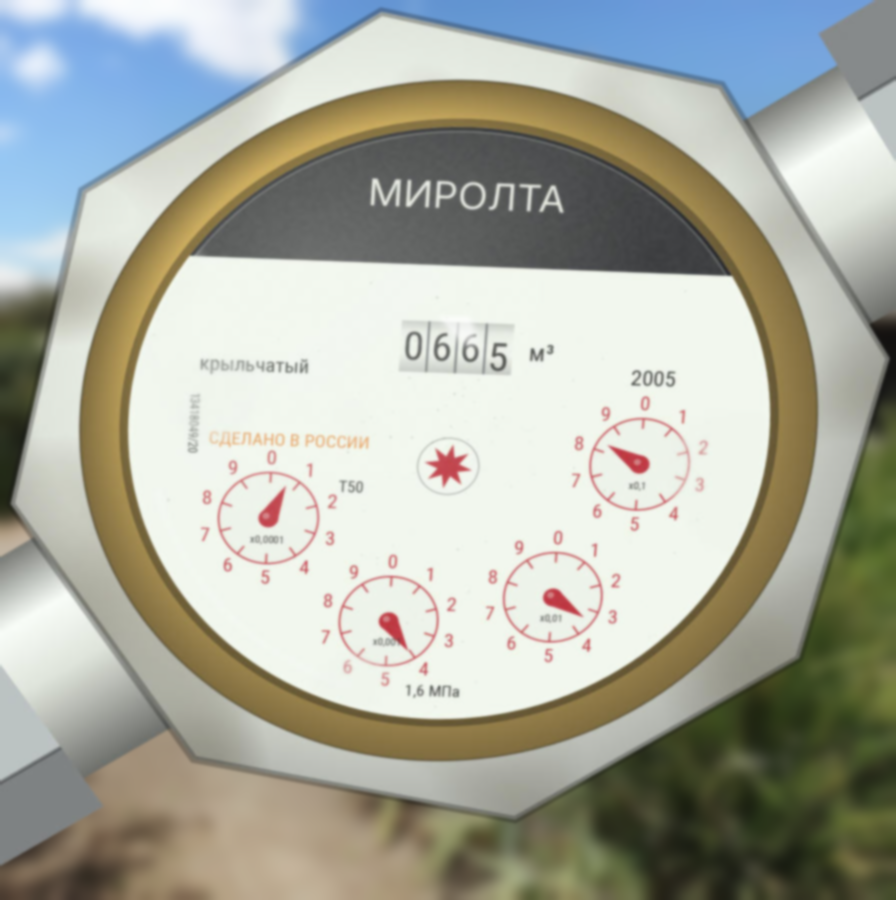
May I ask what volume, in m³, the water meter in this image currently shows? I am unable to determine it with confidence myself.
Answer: 664.8340 m³
